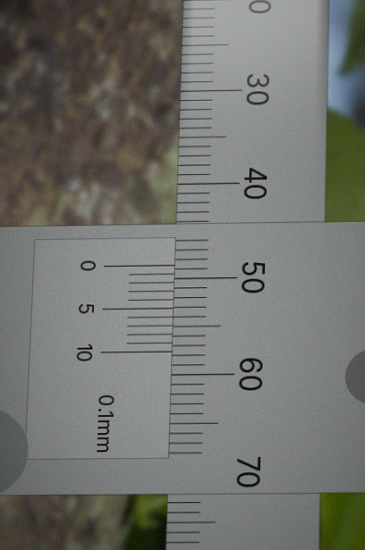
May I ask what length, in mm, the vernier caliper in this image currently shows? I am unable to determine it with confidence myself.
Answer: 48.6 mm
